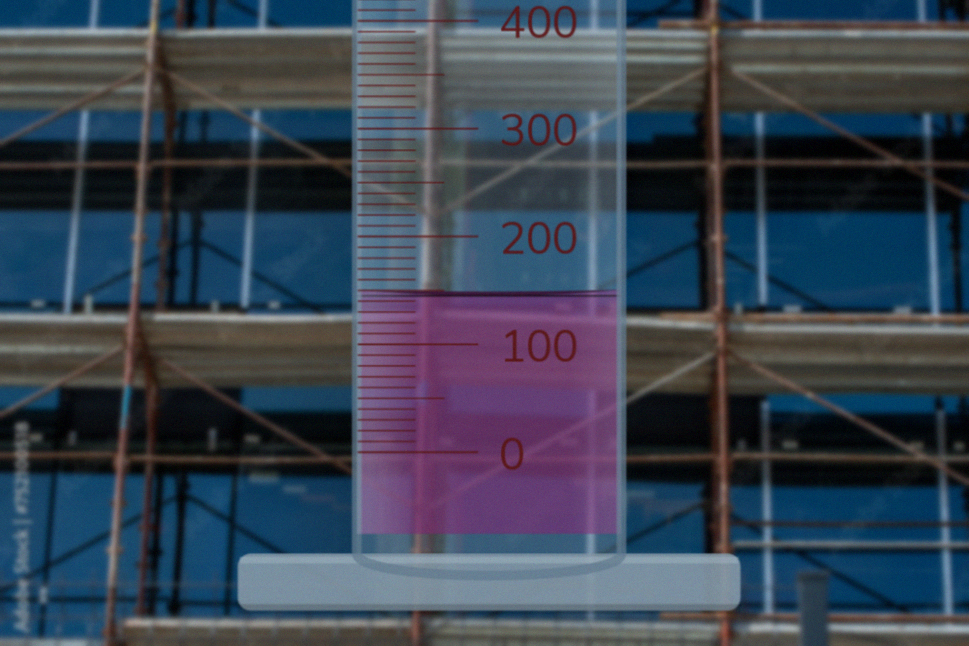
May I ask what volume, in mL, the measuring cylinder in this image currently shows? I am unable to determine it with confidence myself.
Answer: 145 mL
